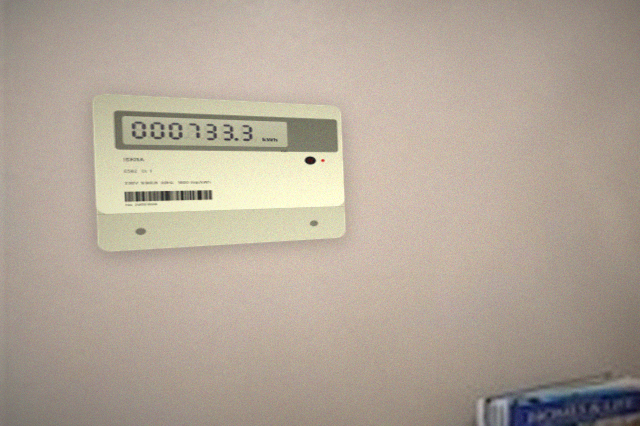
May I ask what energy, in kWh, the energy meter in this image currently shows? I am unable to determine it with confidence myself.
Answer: 733.3 kWh
